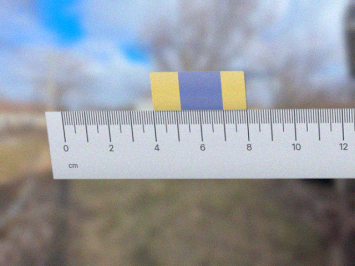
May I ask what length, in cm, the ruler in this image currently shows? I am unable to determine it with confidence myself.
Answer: 4 cm
